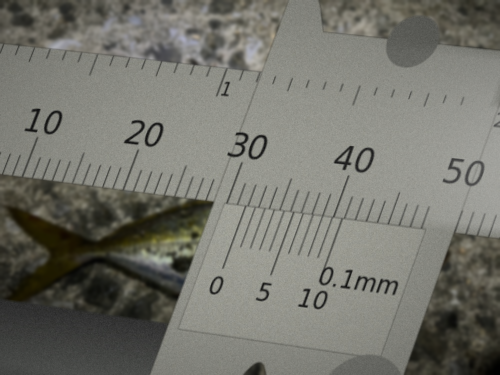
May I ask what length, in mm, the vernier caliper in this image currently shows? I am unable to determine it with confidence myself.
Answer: 31.8 mm
